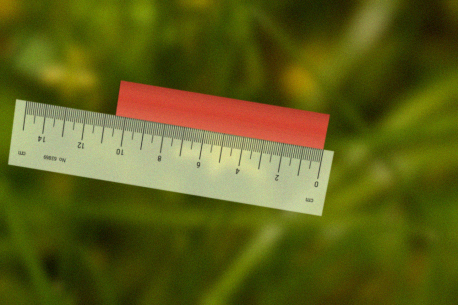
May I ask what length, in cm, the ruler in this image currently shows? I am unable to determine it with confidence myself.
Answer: 10.5 cm
